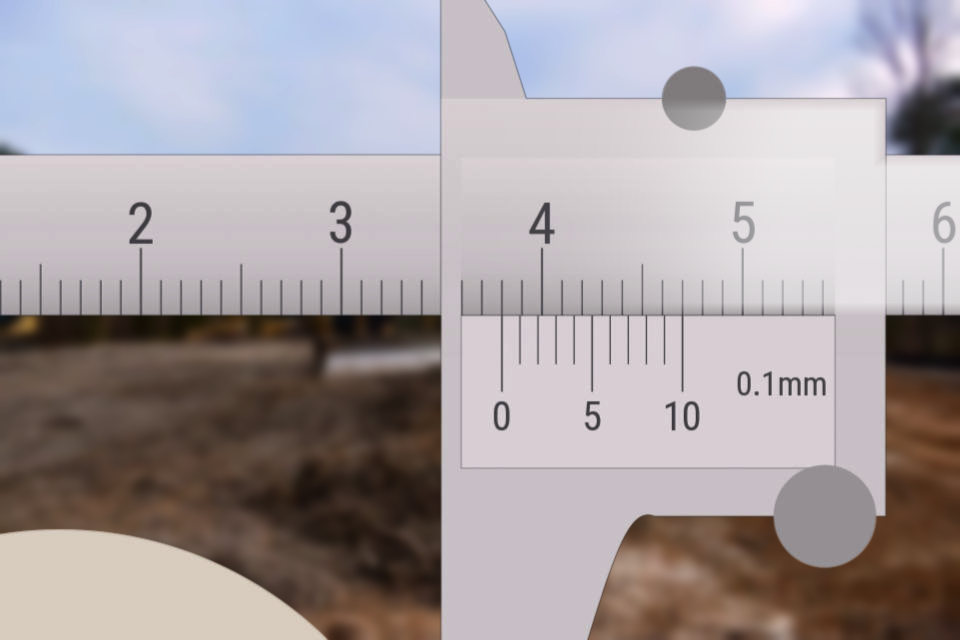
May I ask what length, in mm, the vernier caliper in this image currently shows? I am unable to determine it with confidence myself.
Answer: 38.0 mm
